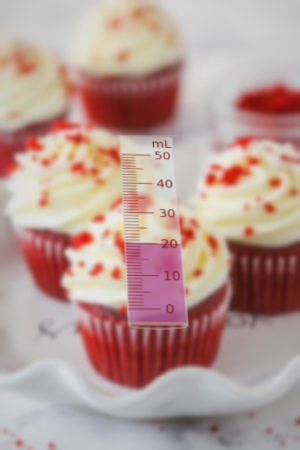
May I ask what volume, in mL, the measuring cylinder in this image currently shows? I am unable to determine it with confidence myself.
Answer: 20 mL
